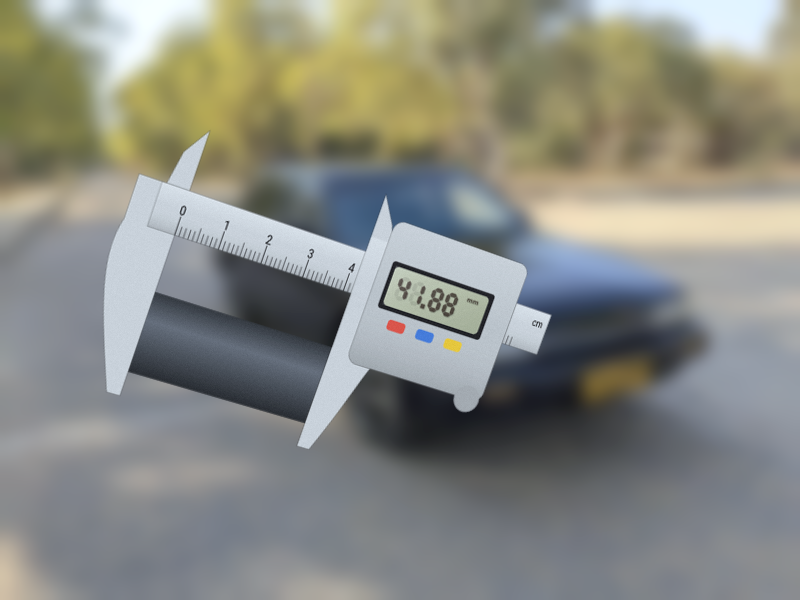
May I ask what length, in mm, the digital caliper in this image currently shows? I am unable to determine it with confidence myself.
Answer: 41.88 mm
